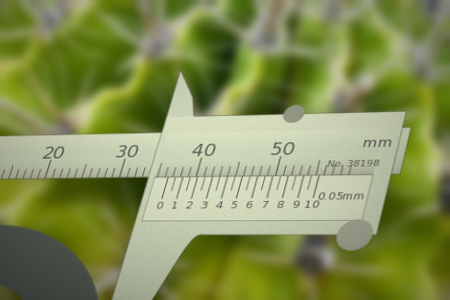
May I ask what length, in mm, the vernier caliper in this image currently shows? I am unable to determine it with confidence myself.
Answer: 36.4 mm
